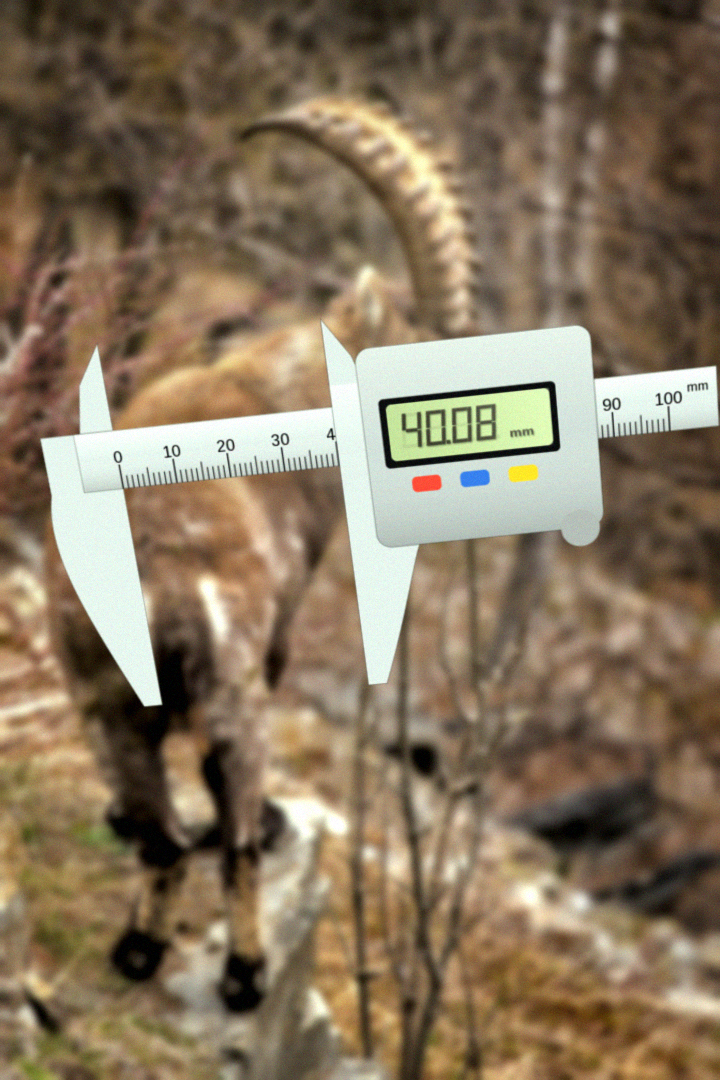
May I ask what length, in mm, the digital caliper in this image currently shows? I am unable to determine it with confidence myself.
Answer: 40.08 mm
